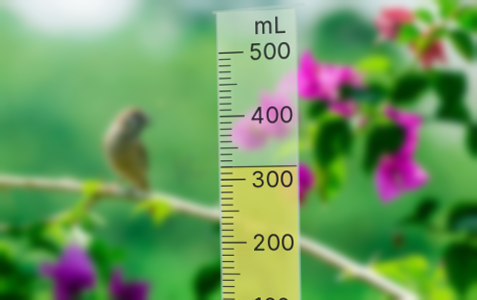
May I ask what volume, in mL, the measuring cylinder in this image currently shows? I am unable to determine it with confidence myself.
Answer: 320 mL
